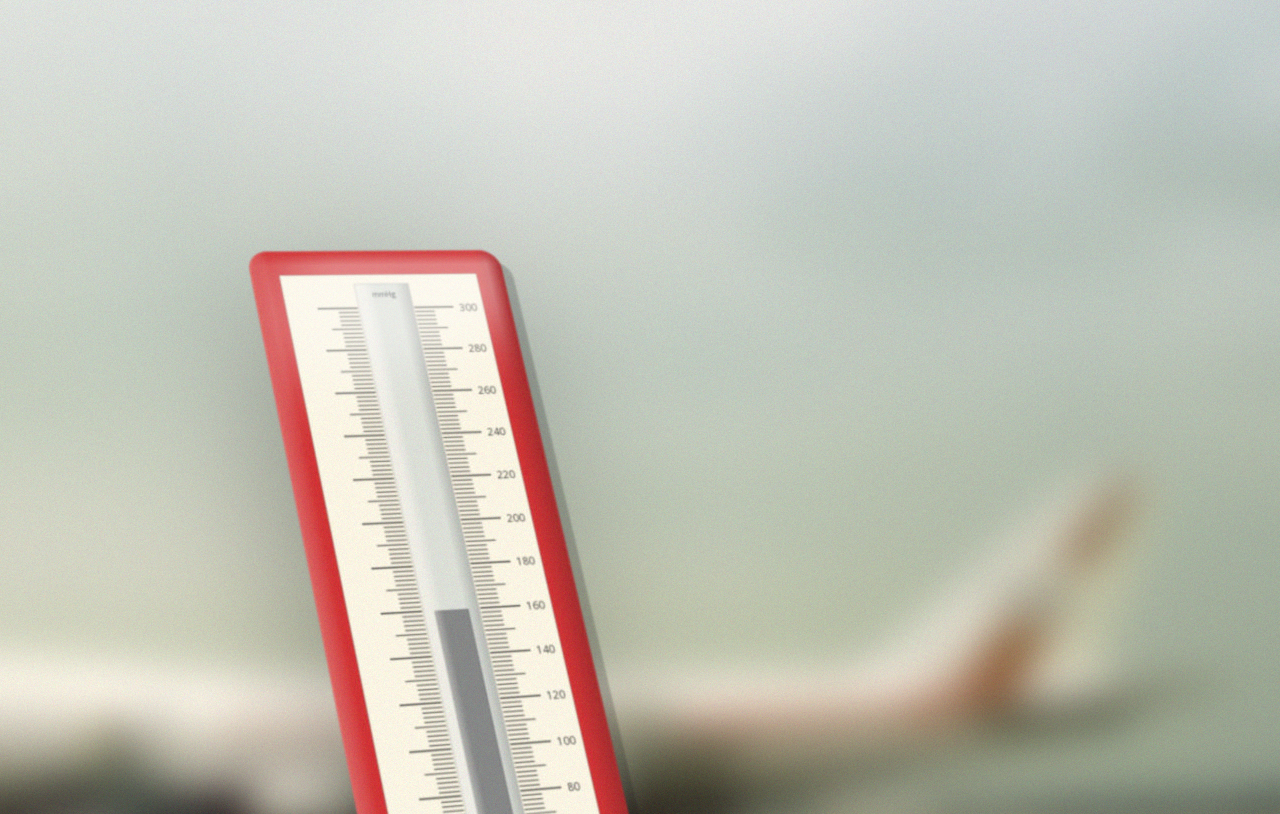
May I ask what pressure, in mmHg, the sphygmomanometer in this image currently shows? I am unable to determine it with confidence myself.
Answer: 160 mmHg
